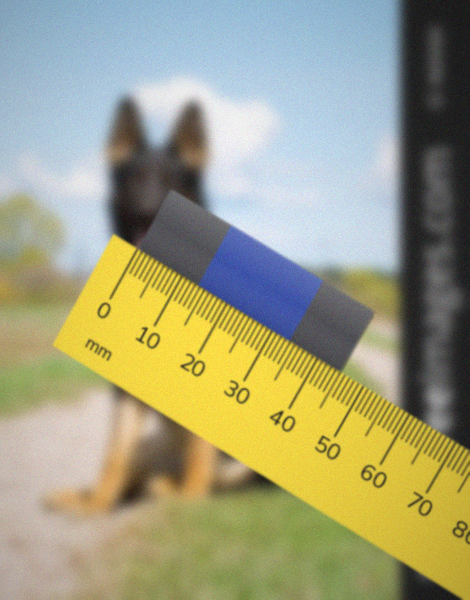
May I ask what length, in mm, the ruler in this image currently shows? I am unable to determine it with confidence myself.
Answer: 45 mm
